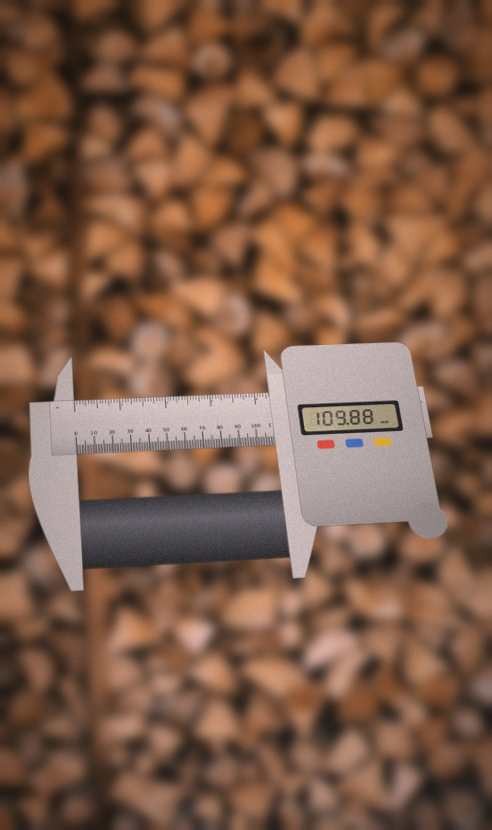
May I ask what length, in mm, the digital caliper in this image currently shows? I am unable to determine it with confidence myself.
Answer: 109.88 mm
